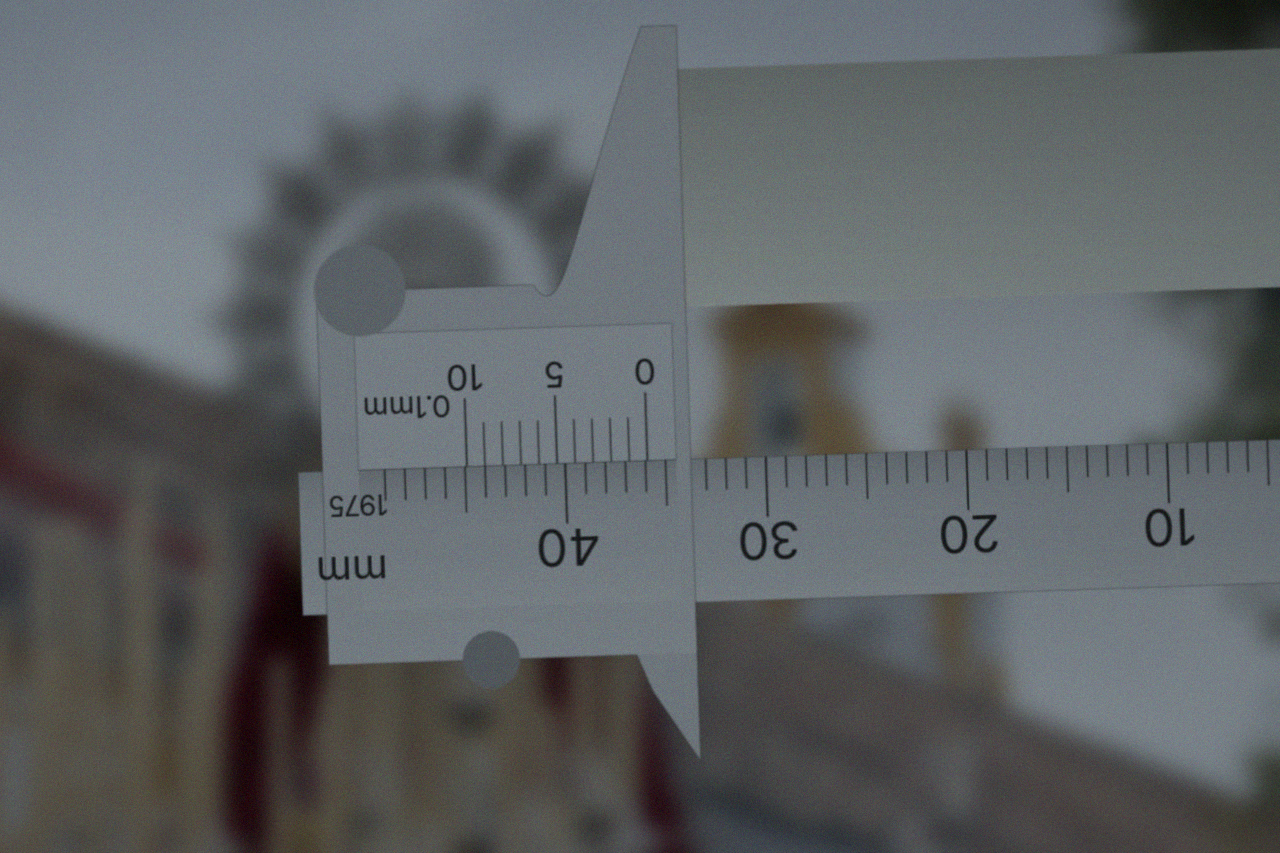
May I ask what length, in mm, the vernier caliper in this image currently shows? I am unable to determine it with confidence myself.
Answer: 35.9 mm
